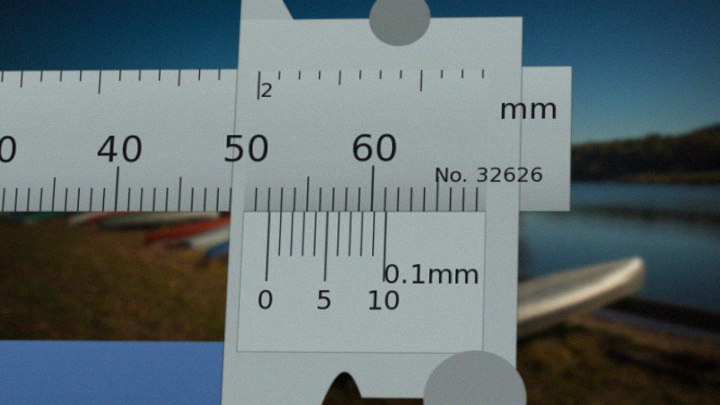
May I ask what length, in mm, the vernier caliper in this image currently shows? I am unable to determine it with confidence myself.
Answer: 52.1 mm
